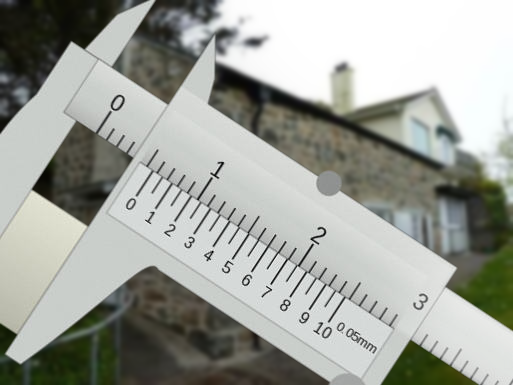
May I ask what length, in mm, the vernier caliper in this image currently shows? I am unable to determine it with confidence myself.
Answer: 5.6 mm
